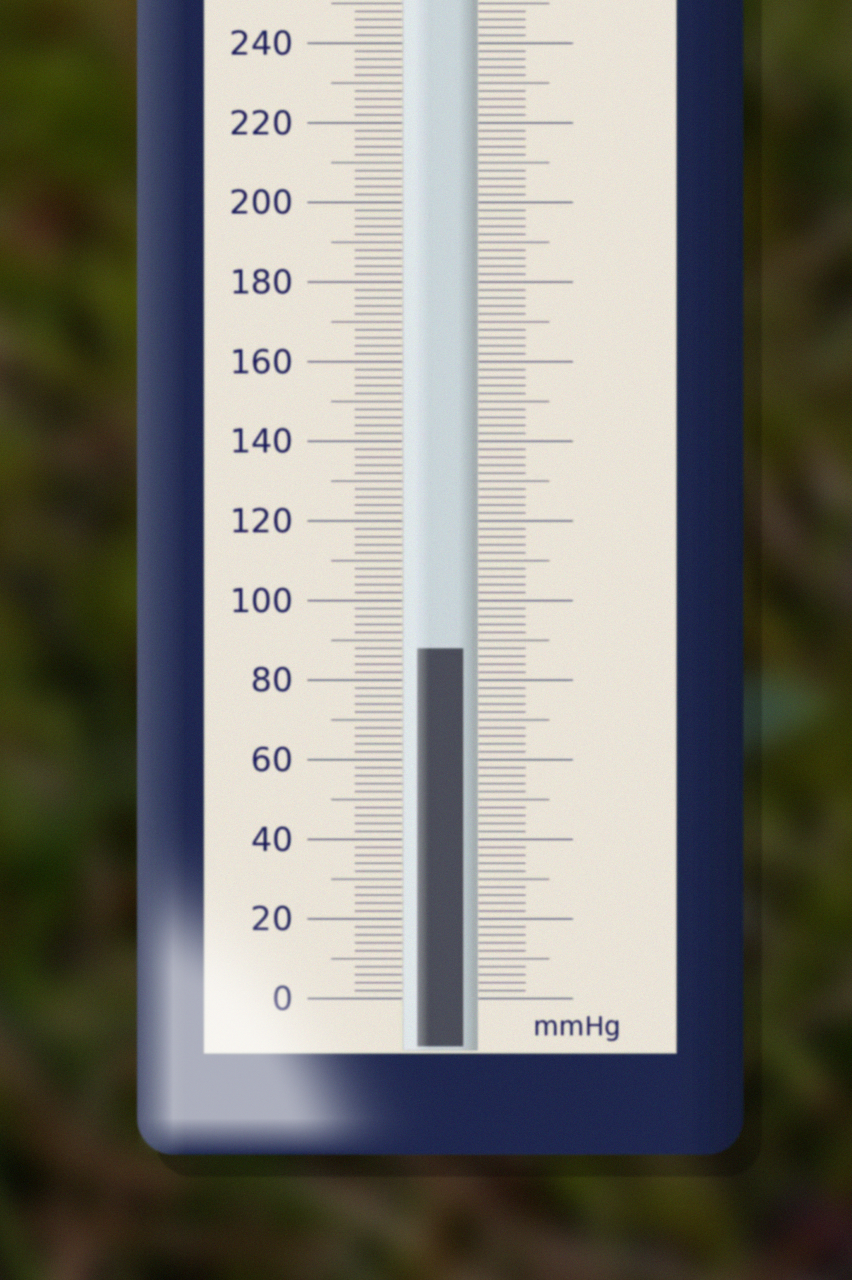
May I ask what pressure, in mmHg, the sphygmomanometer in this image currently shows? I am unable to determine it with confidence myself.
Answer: 88 mmHg
